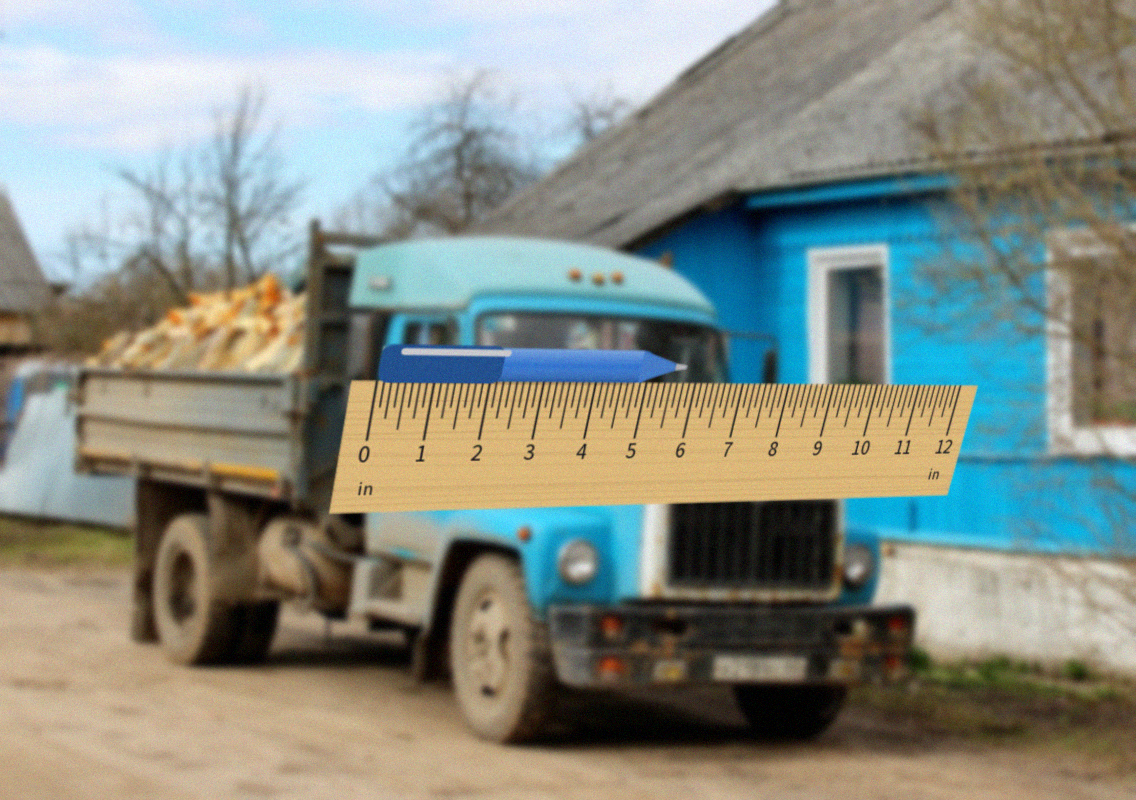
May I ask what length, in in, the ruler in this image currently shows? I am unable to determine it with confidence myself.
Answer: 5.75 in
